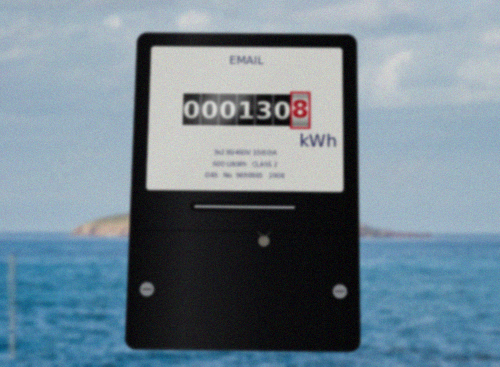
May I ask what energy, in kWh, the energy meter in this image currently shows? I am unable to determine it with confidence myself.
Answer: 130.8 kWh
